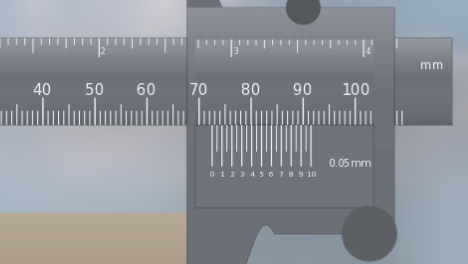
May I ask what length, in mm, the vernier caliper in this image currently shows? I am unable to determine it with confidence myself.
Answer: 72.5 mm
